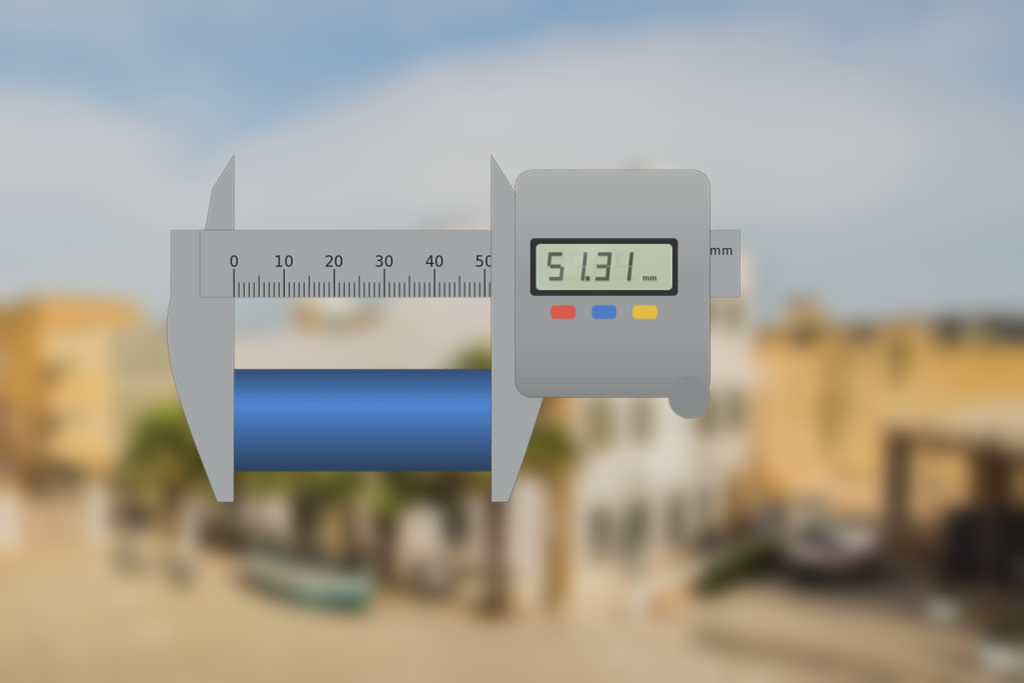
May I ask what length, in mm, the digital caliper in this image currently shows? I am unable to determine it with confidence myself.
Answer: 51.31 mm
